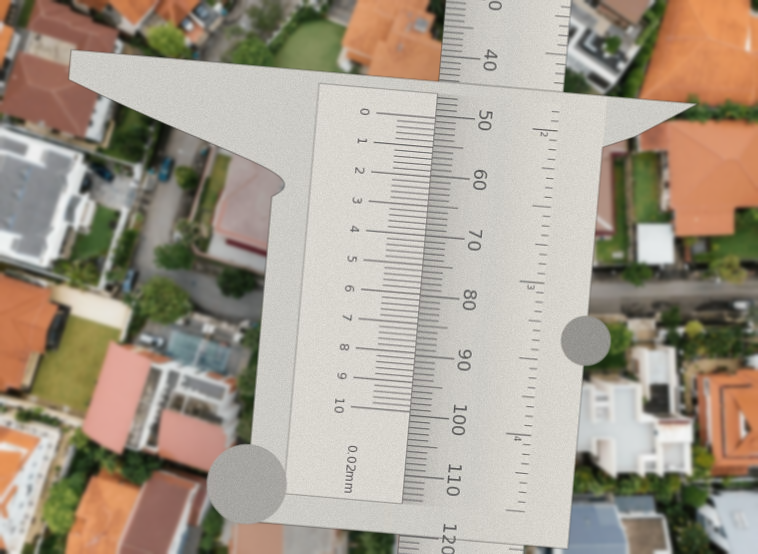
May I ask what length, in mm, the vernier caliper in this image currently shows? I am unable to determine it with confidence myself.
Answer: 50.4 mm
